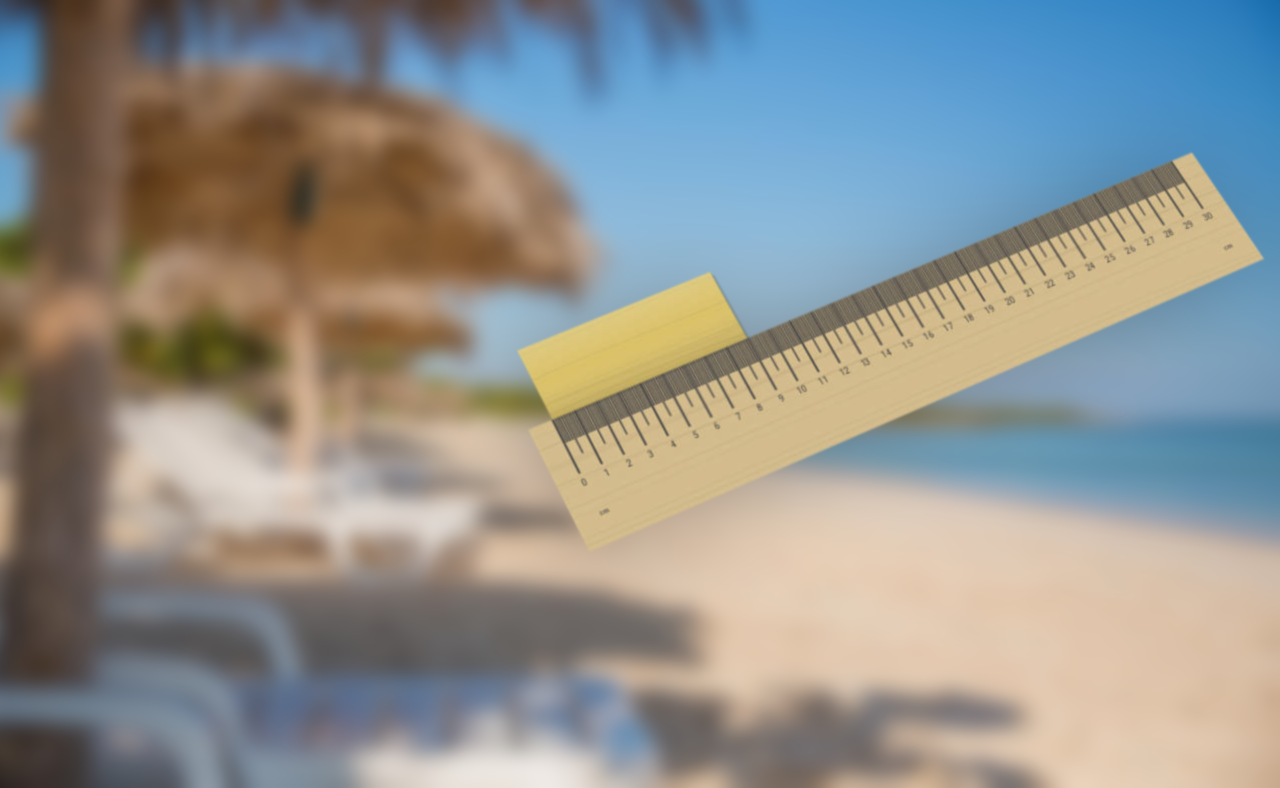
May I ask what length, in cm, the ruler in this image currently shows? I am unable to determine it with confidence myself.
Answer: 9 cm
